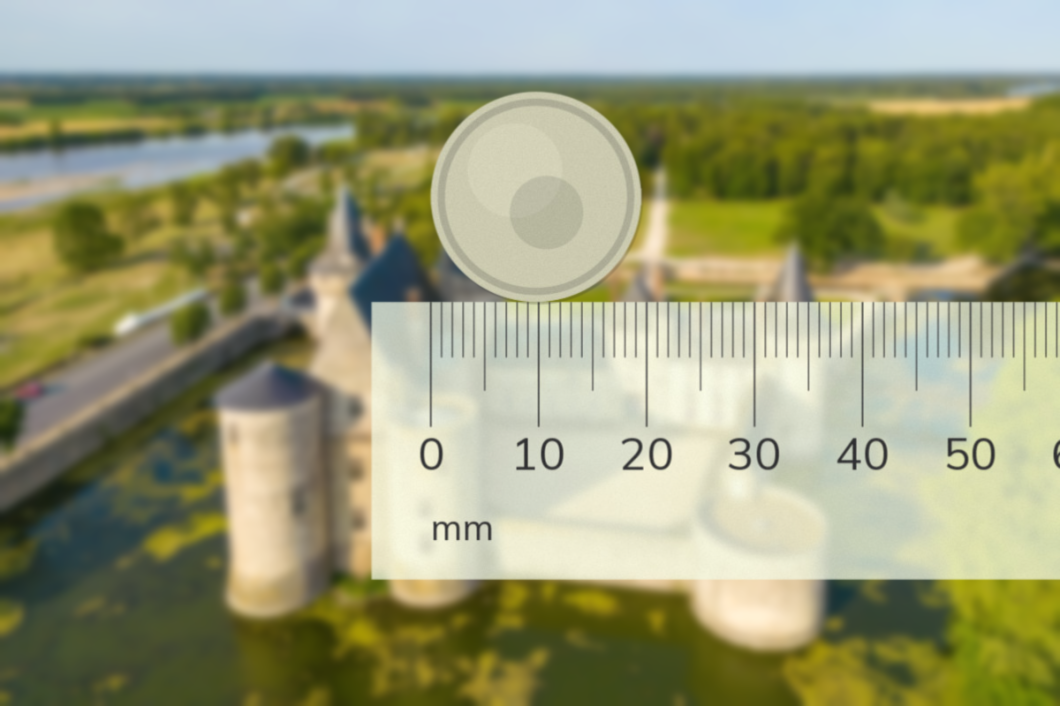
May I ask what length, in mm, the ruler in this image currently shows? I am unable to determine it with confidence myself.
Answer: 19.5 mm
